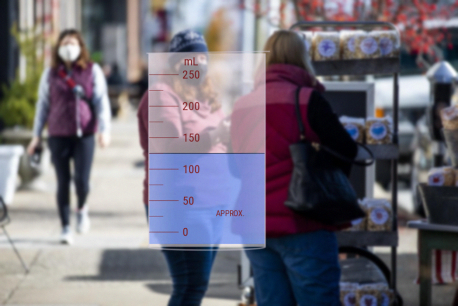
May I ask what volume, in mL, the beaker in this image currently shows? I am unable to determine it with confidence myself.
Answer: 125 mL
